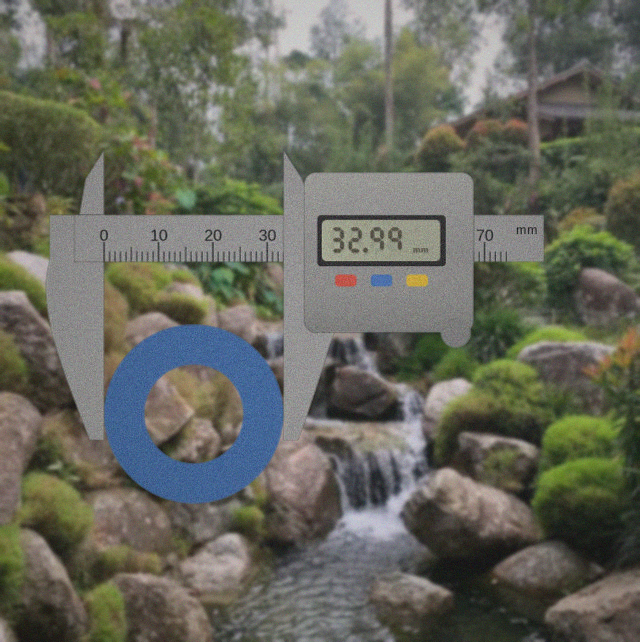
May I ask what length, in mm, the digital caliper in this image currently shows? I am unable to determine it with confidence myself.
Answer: 32.99 mm
